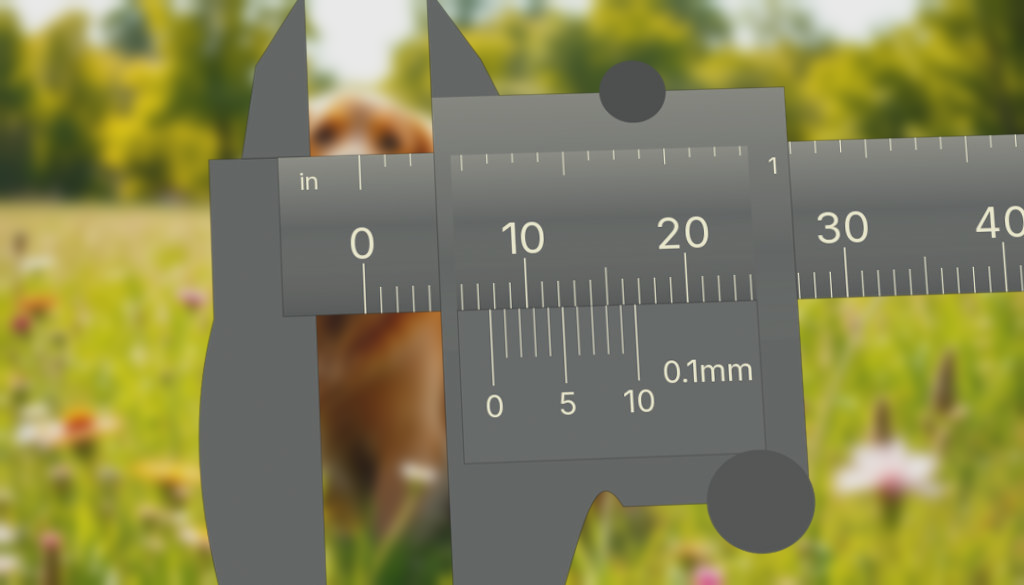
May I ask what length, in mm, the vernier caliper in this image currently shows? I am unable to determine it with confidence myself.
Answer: 7.7 mm
